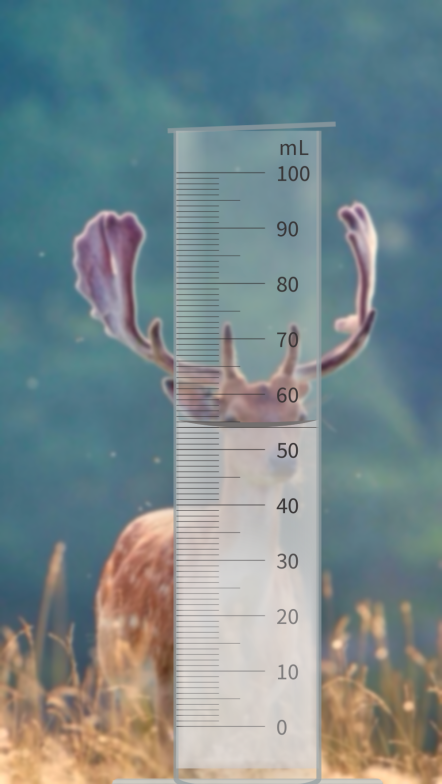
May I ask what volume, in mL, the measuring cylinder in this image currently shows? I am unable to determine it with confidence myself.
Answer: 54 mL
